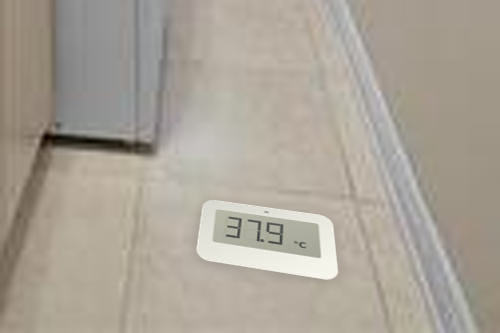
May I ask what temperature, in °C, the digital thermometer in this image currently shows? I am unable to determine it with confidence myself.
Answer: 37.9 °C
